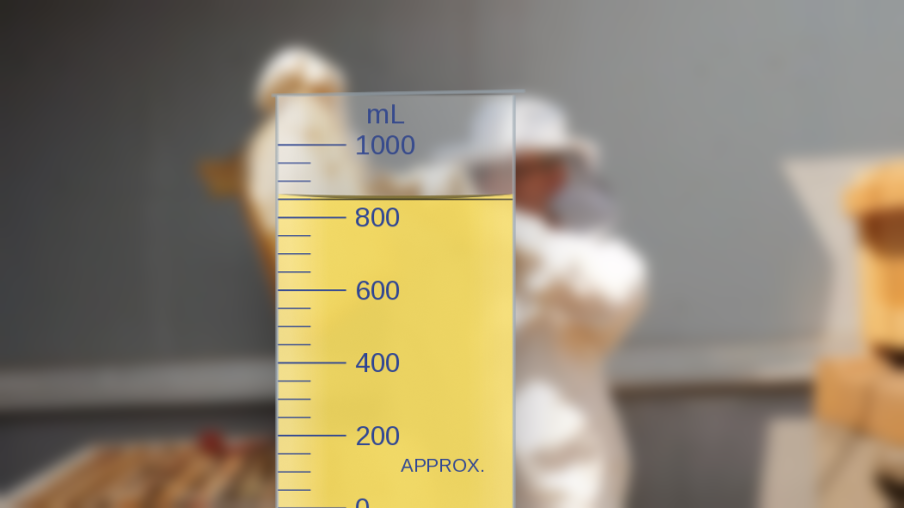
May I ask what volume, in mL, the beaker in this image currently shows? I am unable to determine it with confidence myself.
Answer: 850 mL
